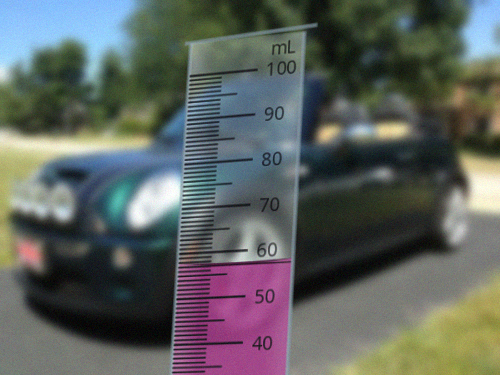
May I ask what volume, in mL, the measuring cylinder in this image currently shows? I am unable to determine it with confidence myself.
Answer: 57 mL
